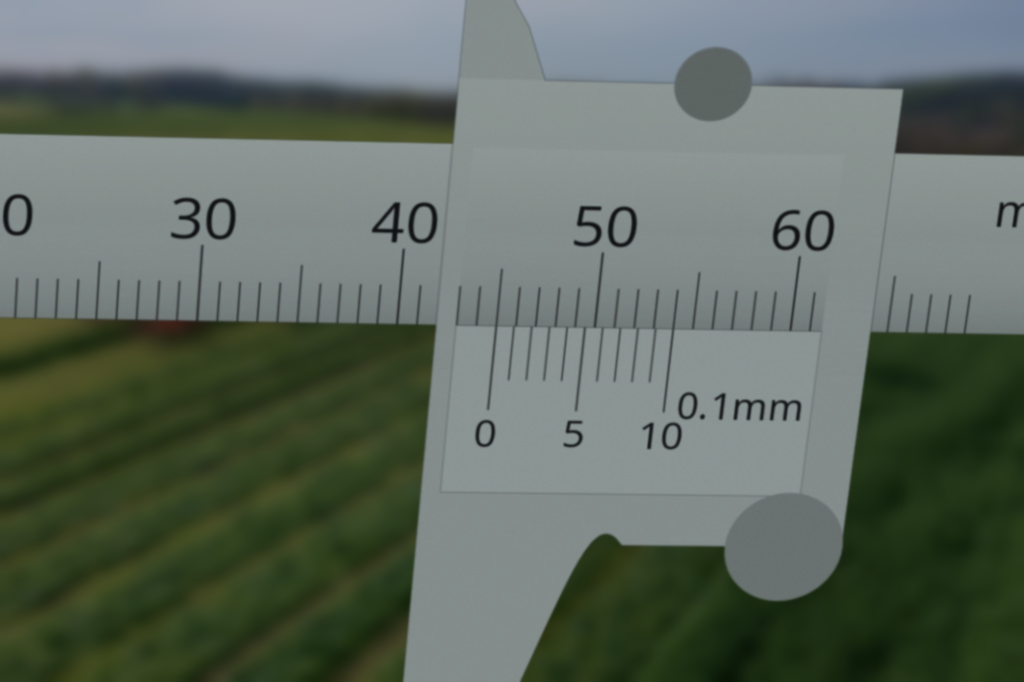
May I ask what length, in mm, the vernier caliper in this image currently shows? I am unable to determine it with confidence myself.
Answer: 45.0 mm
